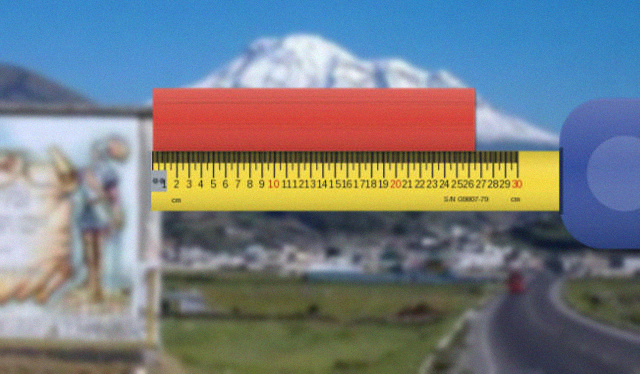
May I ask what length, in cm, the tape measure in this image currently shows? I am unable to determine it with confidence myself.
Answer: 26.5 cm
